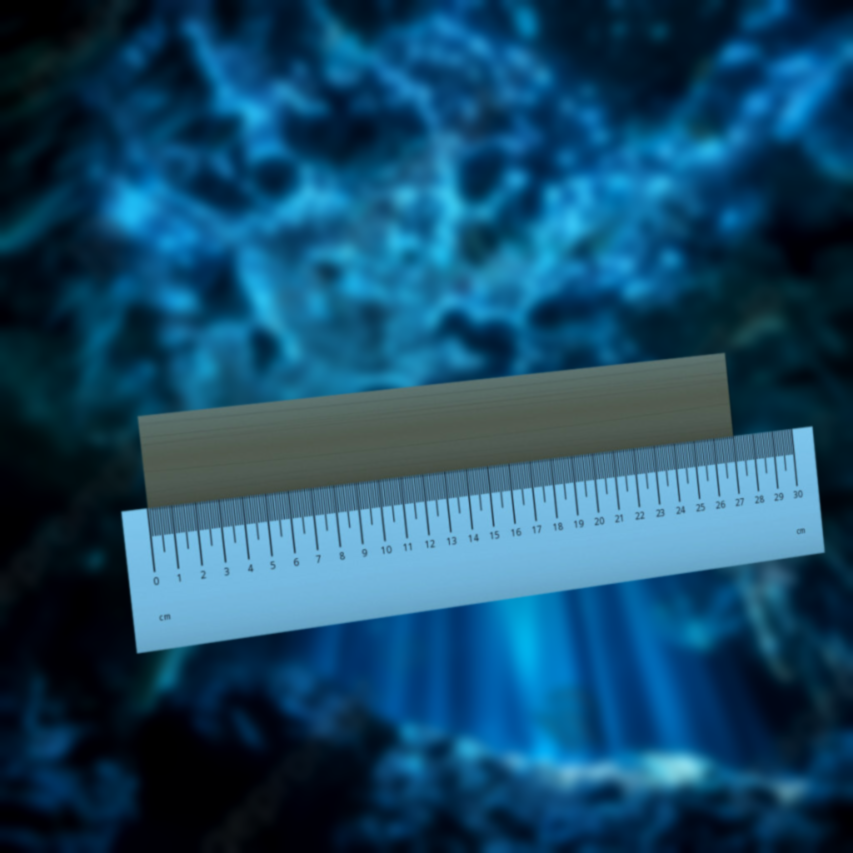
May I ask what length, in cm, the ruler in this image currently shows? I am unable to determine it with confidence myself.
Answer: 27 cm
